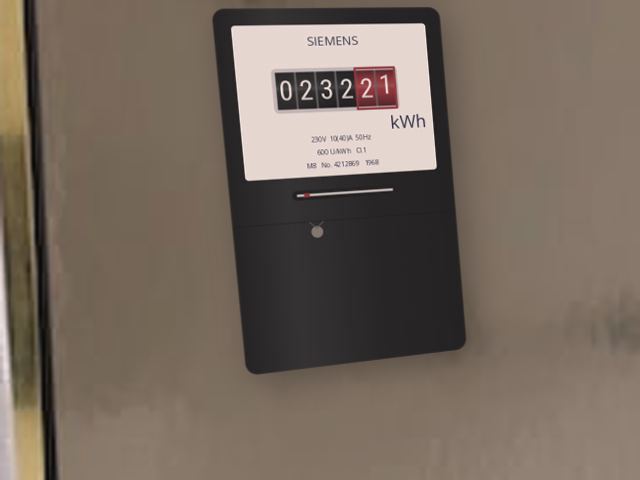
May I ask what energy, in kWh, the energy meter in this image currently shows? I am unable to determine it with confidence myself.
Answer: 232.21 kWh
